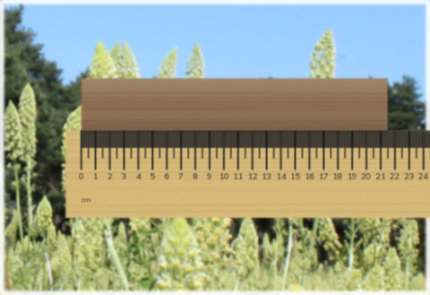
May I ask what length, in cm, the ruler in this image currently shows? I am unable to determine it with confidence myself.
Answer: 21.5 cm
